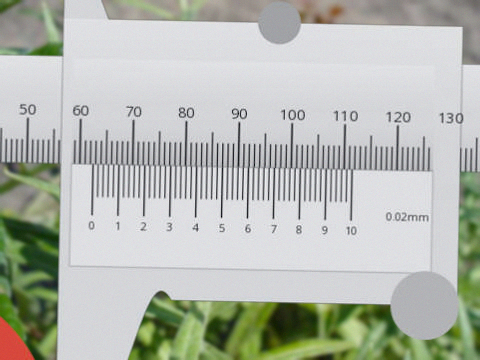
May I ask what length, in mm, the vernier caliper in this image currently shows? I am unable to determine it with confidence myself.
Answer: 62.5 mm
